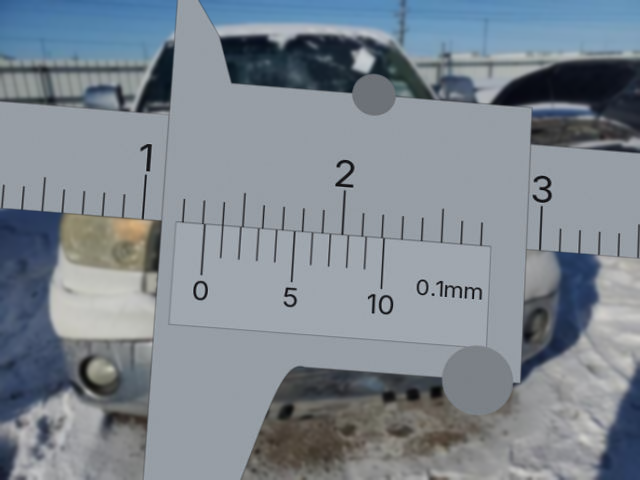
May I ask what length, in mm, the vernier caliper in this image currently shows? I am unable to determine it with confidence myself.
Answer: 13.1 mm
